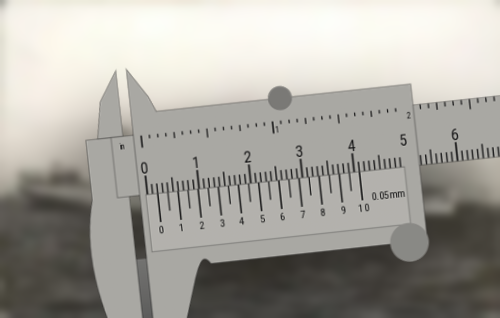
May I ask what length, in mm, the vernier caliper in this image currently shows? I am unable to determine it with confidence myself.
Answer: 2.0 mm
